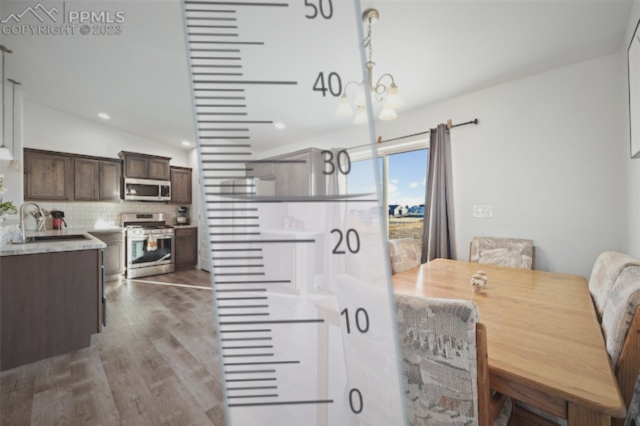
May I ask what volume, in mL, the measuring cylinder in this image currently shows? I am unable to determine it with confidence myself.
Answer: 25 mL
